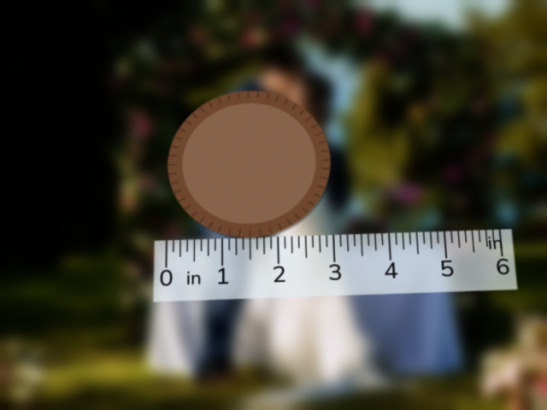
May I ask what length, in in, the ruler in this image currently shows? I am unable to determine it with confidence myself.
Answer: 3 in
